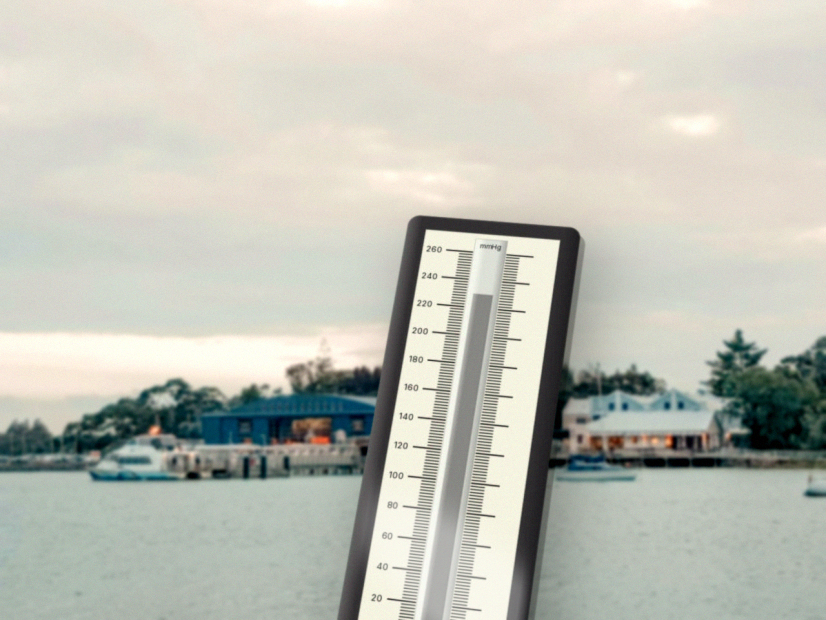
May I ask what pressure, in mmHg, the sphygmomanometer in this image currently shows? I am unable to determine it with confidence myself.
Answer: 230 mmHg
